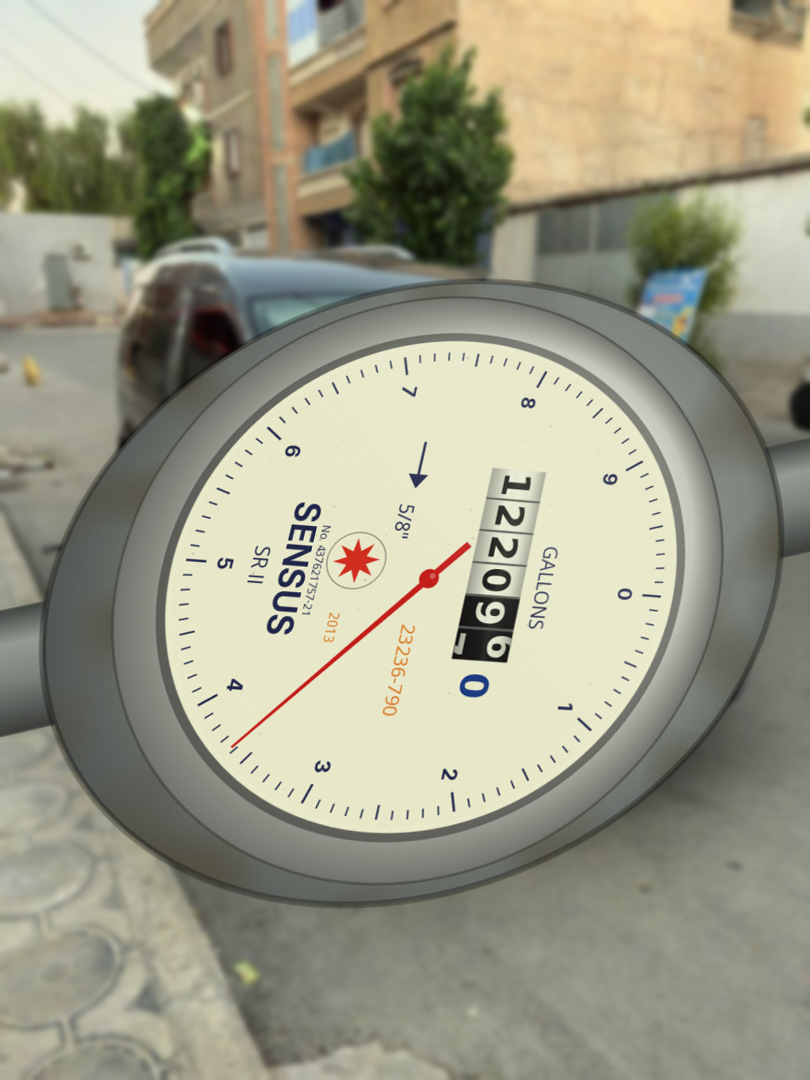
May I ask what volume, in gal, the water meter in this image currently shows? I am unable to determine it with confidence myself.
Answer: 1220963.6 gal
